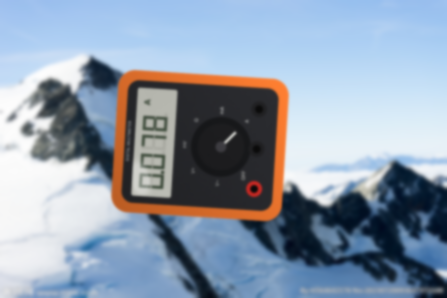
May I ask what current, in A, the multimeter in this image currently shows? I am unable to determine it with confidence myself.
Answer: 0.078 A
